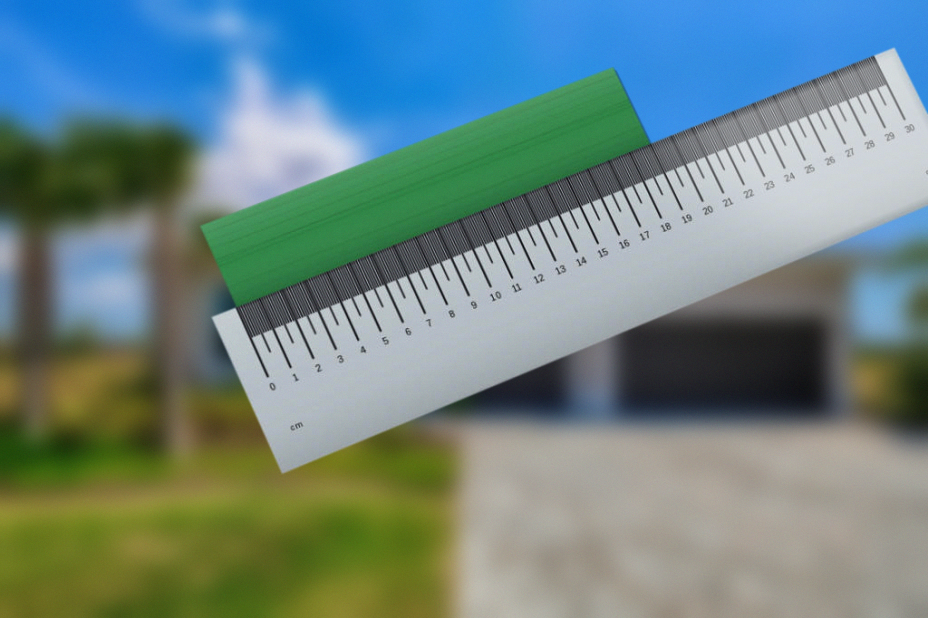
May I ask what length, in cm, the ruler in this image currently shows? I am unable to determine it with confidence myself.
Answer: 19 cm
